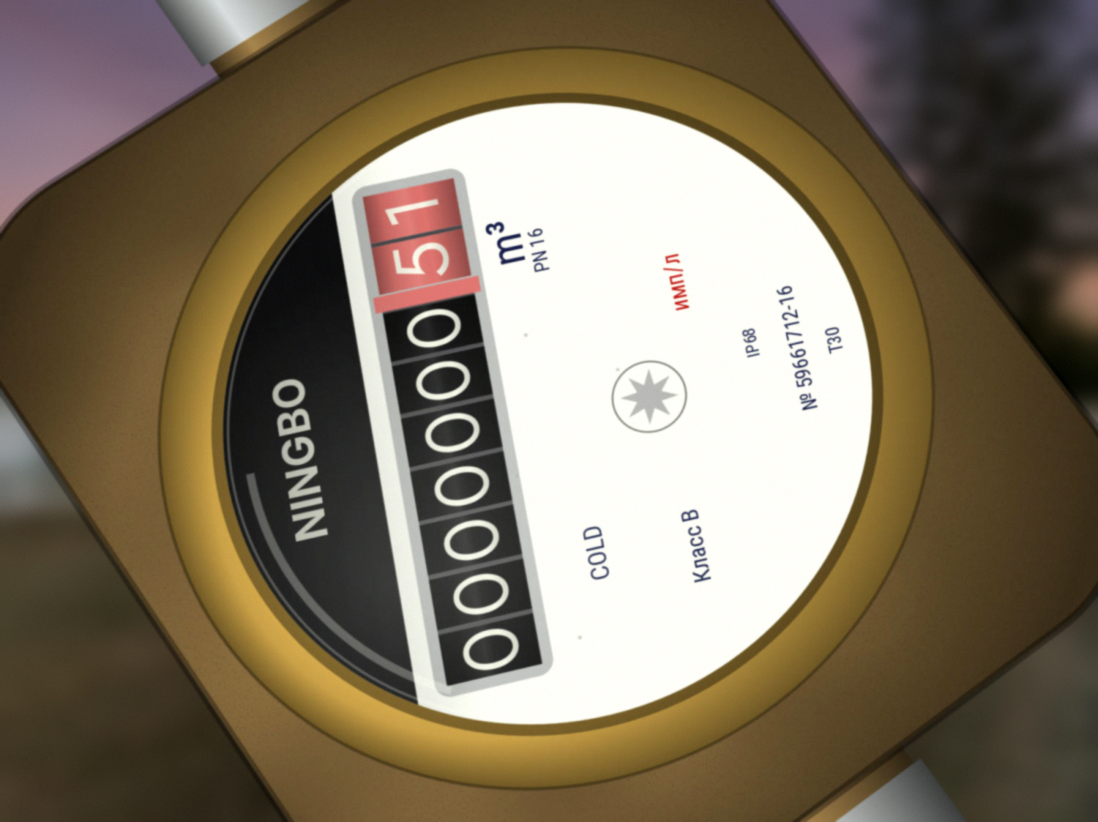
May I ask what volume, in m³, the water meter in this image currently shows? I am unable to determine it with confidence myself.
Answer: 0.51 m³
